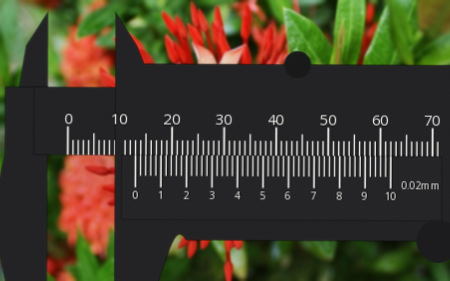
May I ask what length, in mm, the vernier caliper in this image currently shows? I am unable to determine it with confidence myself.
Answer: 13.0 mm
